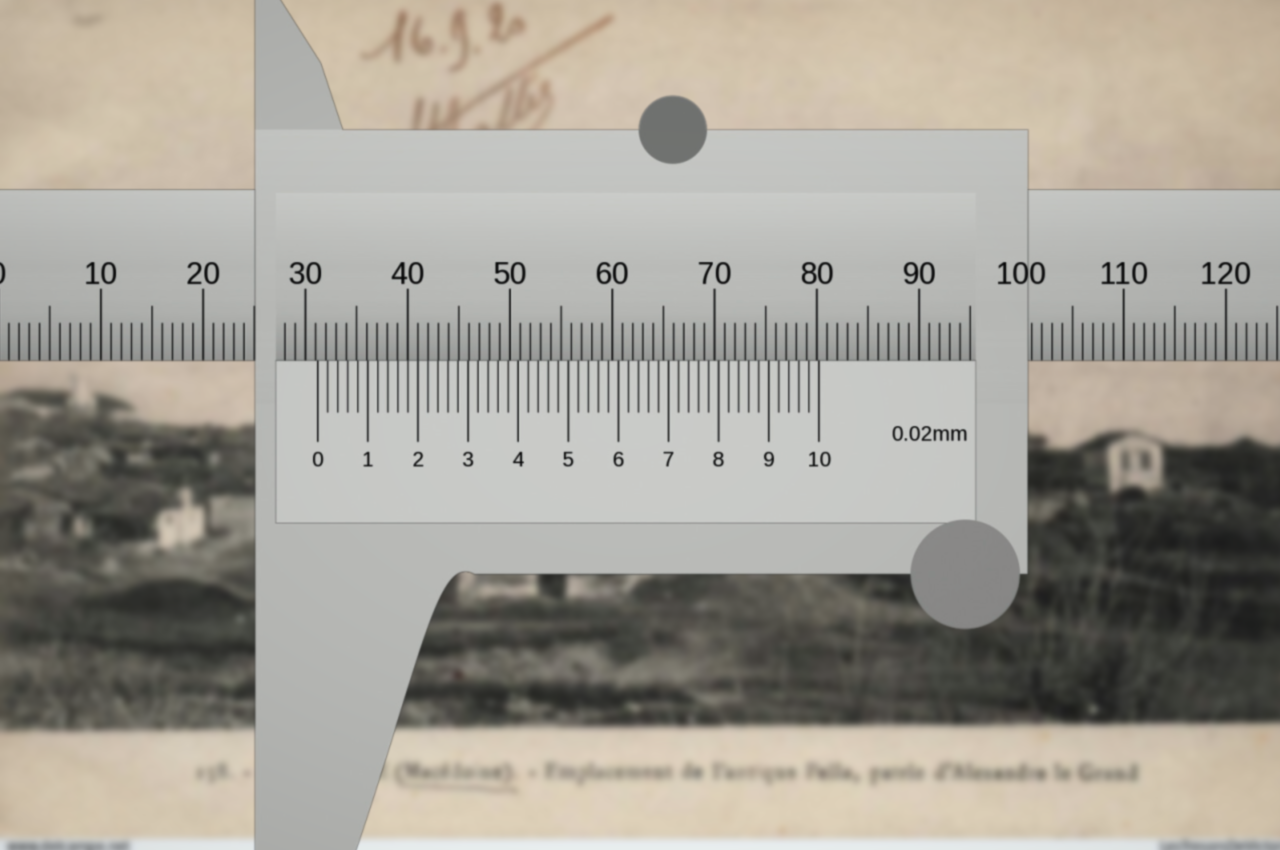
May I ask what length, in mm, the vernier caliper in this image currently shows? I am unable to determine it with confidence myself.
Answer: 31.2 mm
